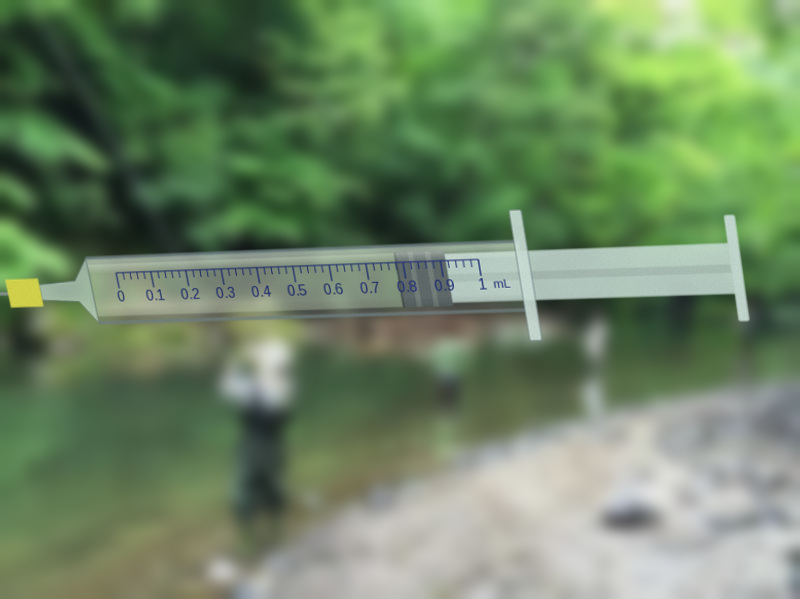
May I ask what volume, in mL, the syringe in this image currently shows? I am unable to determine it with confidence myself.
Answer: 0.78 mL
